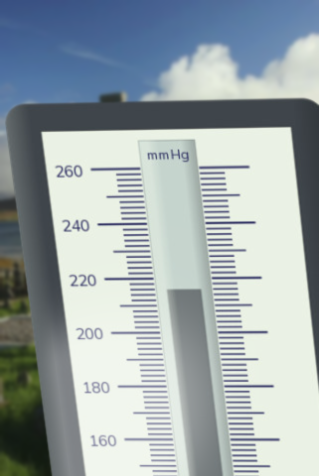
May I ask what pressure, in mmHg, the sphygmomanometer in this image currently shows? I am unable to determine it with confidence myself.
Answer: 216 mmHg
